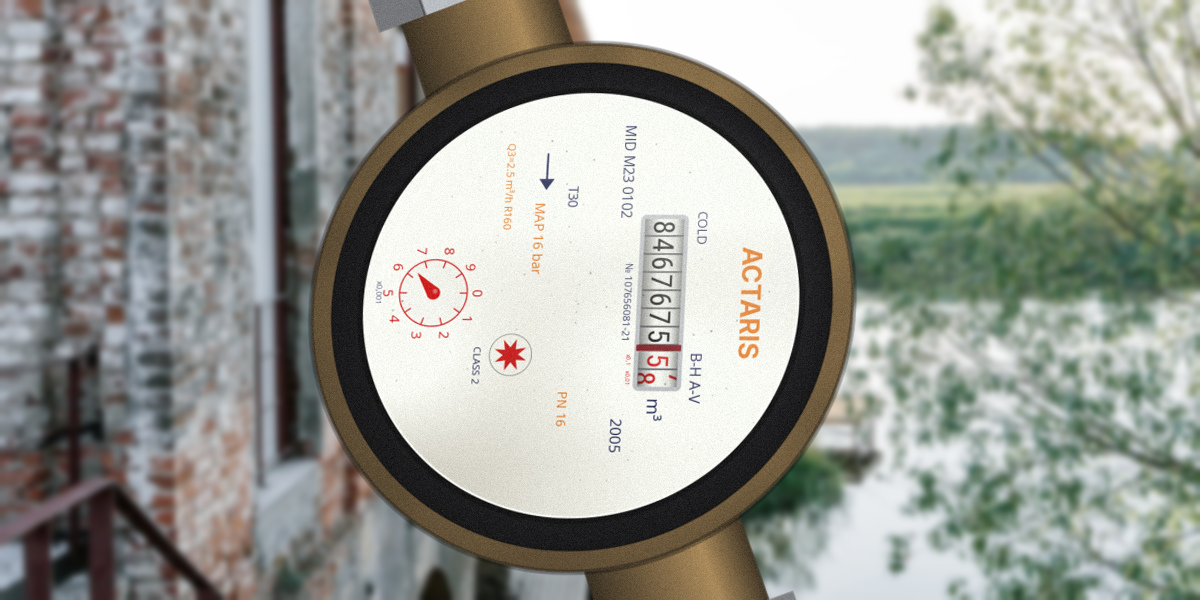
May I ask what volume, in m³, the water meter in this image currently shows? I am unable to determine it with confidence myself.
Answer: 8467675.576 m³
